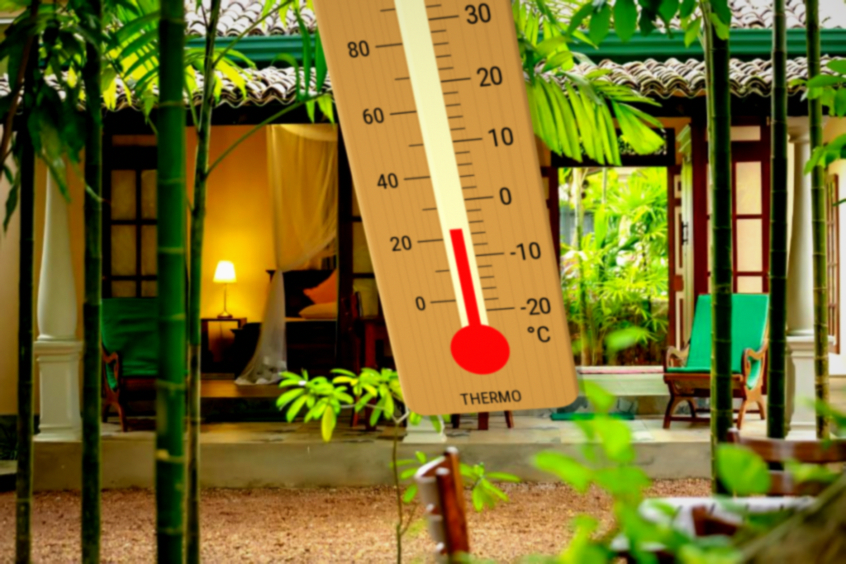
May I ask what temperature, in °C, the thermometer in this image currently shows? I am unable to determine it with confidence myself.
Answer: -5 °C
